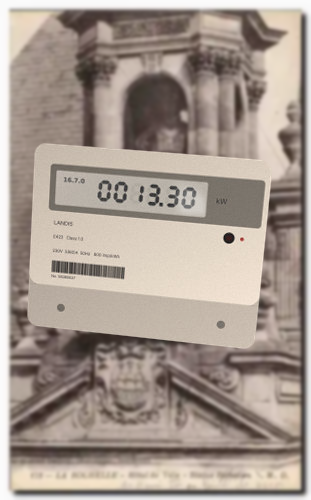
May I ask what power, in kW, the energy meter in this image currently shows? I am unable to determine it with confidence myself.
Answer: 13.30 kW
